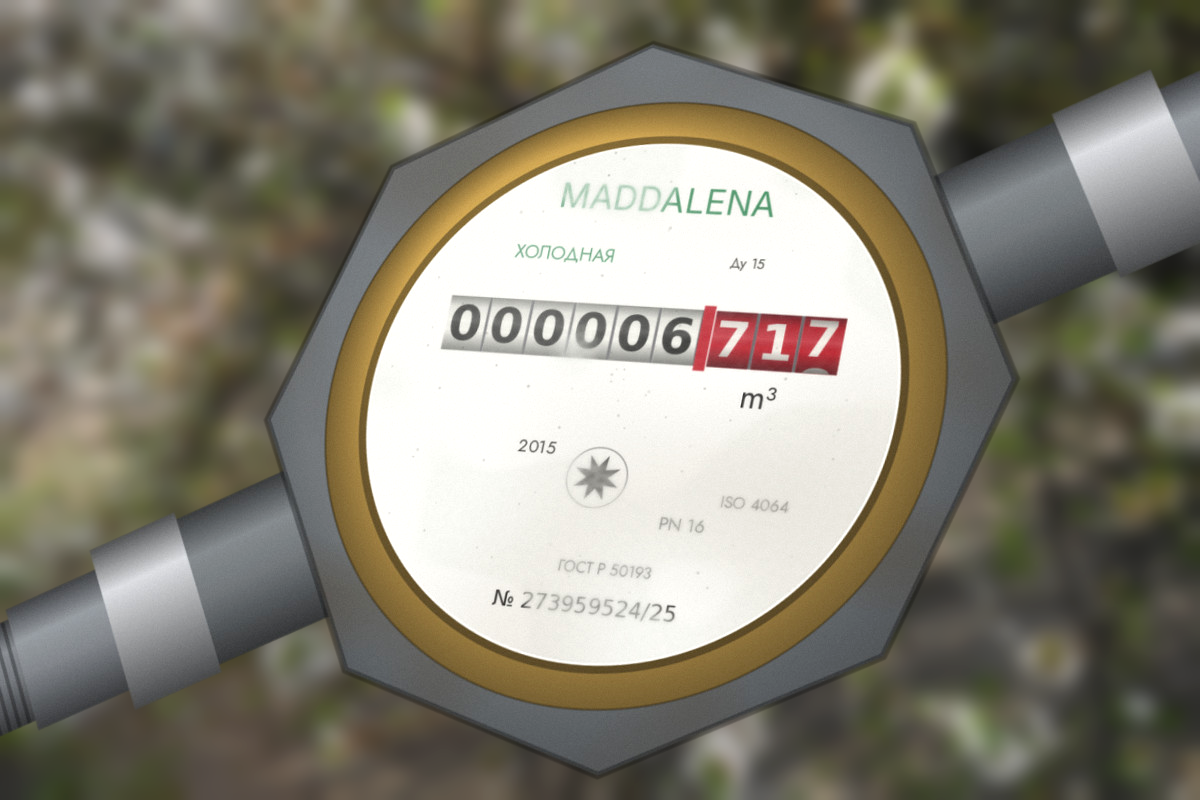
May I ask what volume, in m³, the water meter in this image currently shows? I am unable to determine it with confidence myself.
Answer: 6.717 m³
